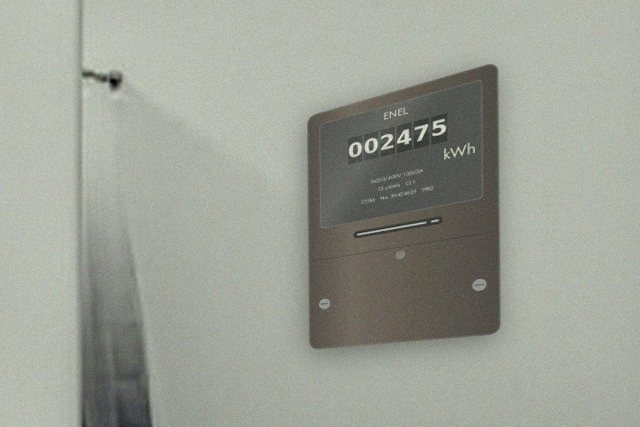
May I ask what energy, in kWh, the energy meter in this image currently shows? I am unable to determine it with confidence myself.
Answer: 2475 kWh
